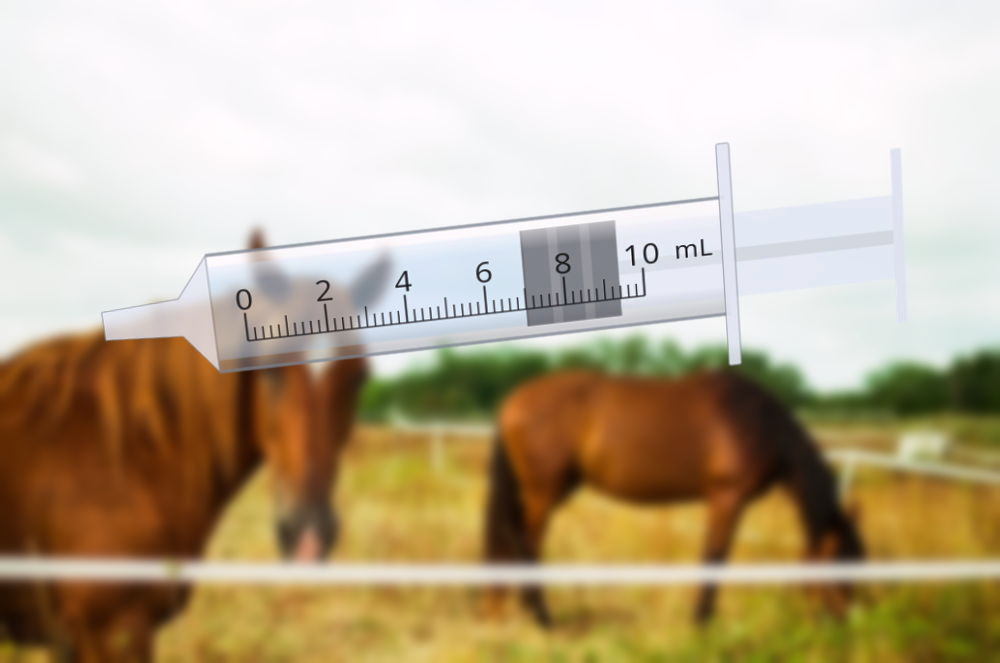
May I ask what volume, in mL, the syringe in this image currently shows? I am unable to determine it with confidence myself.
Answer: 7 mL
